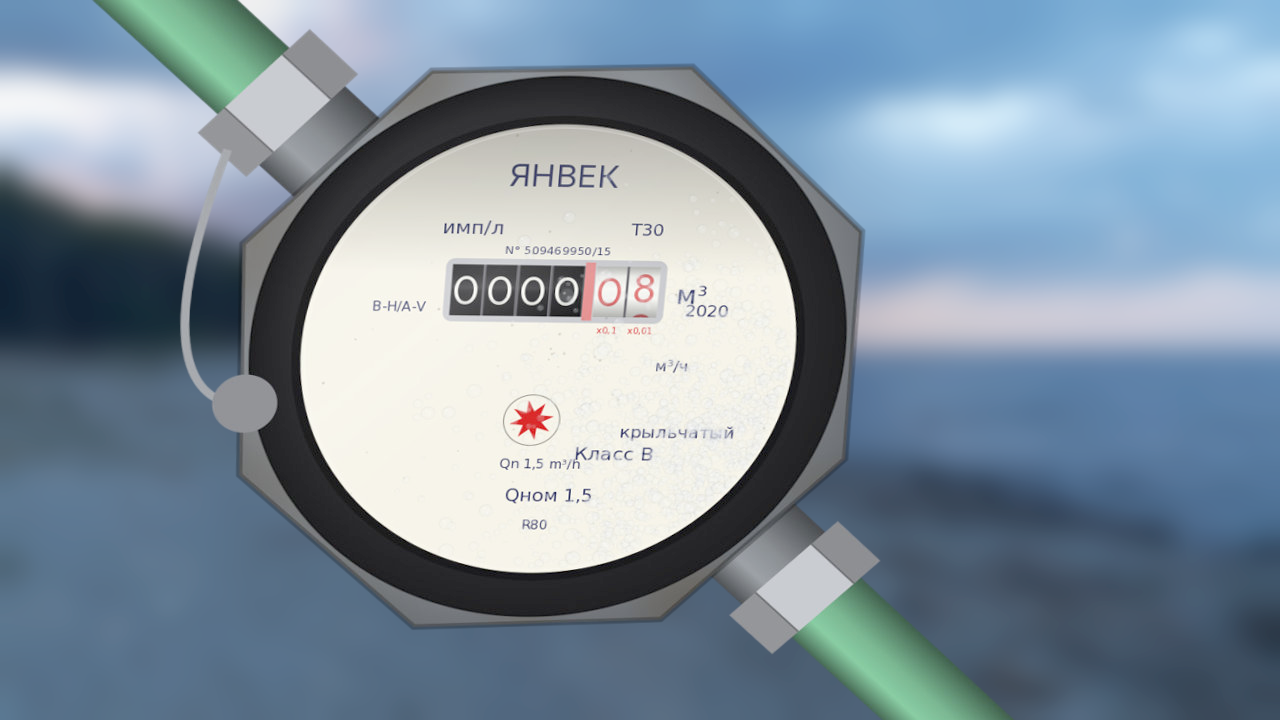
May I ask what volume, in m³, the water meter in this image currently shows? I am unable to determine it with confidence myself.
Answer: 0.08 m³
